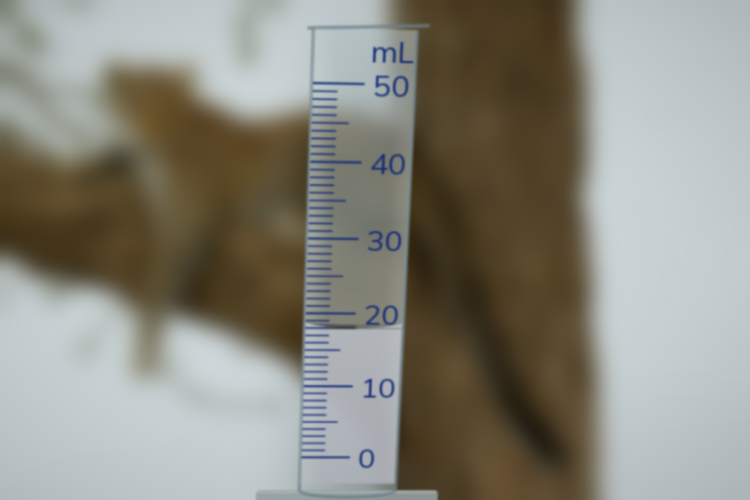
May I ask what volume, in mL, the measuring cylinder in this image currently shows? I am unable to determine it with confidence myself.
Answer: 18 mL
